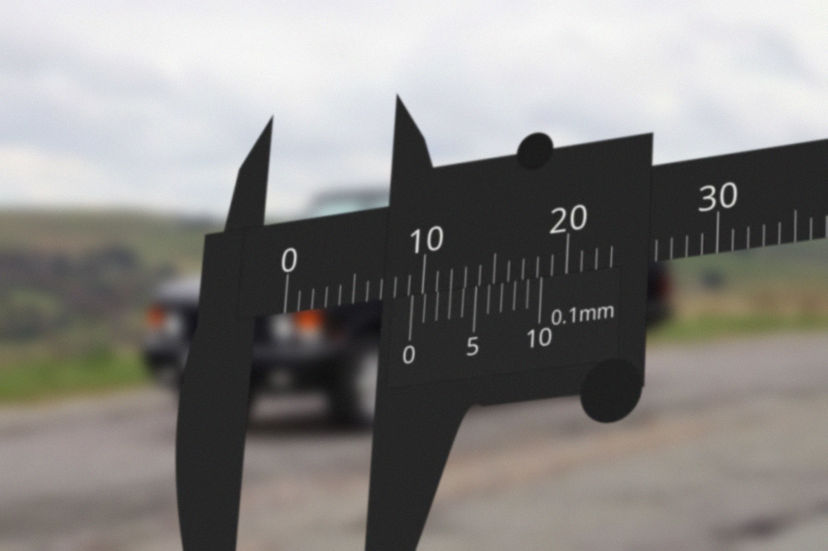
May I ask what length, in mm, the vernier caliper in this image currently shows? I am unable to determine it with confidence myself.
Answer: 9.3 mm
